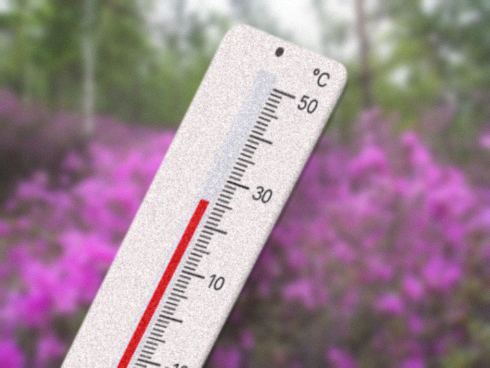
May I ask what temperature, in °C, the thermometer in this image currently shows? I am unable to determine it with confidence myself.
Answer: 25 °C
